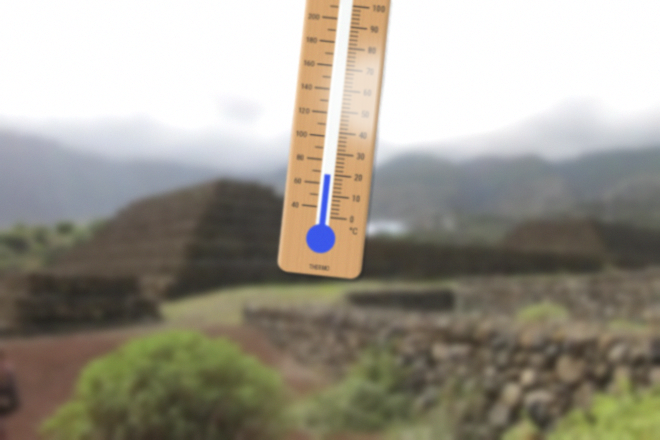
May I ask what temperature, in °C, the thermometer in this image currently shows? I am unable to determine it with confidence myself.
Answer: 20 °C
